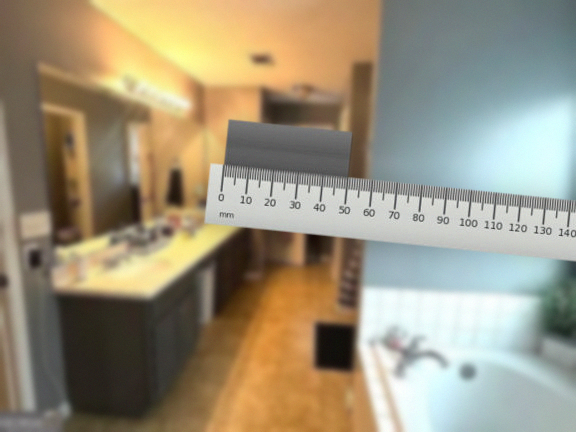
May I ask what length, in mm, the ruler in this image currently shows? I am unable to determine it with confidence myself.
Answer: 50 mm
